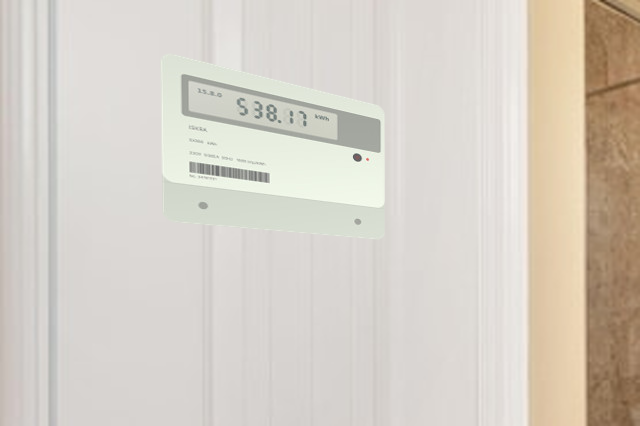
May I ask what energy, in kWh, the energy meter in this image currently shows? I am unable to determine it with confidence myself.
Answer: 538.17 kWh
